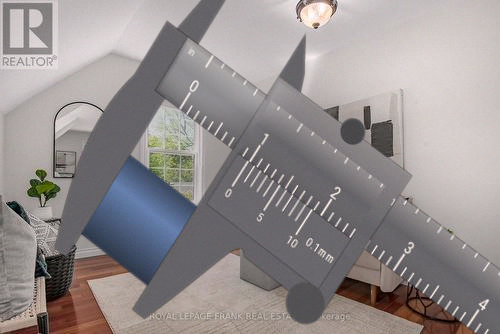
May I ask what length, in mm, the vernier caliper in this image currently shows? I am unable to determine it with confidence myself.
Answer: 9.8 mm
